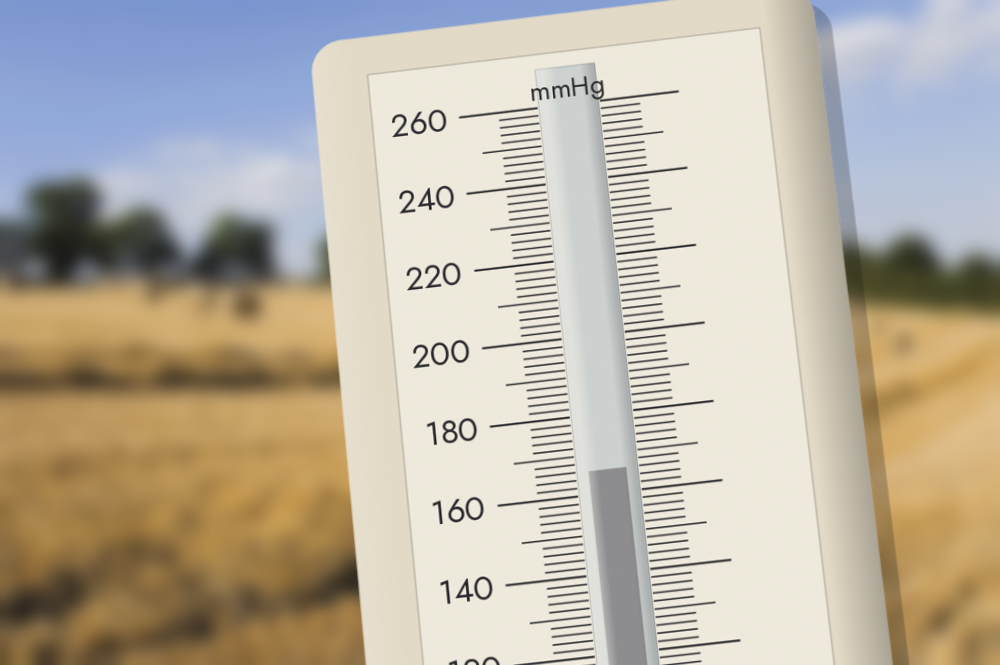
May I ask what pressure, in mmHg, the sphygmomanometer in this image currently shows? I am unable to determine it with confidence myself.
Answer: 166 mmHg
